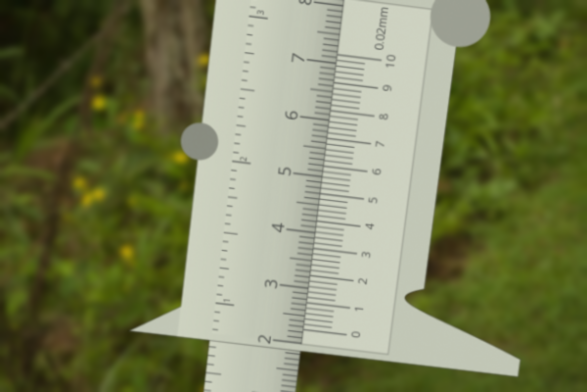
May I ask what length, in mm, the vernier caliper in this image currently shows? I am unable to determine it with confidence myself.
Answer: 22.5 mm
